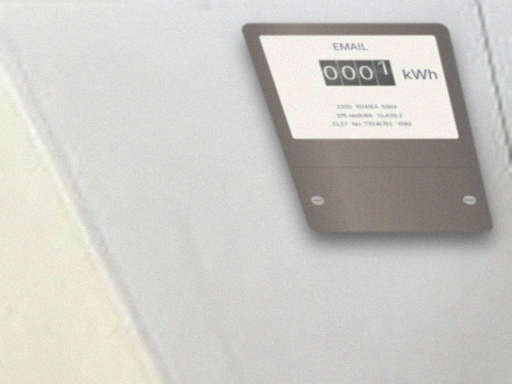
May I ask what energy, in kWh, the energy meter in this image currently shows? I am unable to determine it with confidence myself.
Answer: 1 kWh
